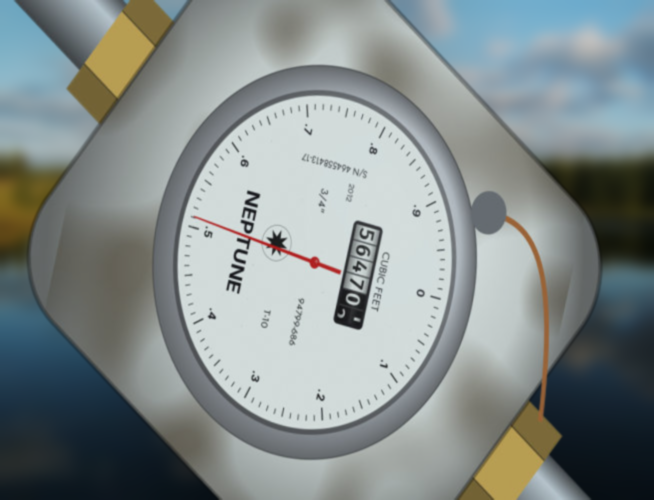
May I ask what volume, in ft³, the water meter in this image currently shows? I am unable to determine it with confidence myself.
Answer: 564701.51 ft³
